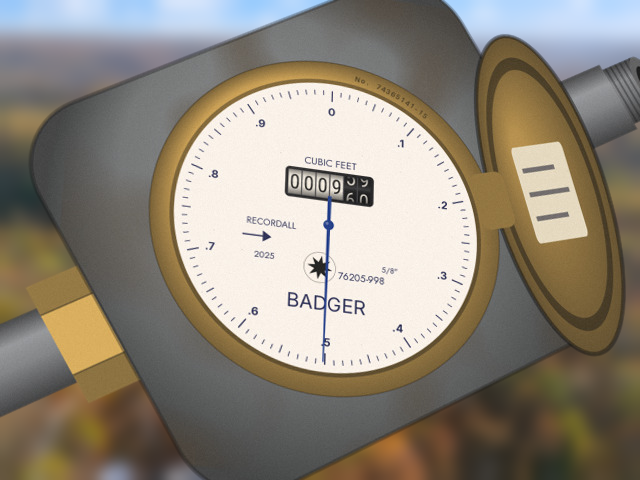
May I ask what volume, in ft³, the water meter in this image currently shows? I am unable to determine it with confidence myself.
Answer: 959.50 ft³
